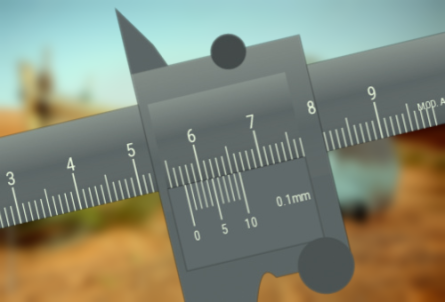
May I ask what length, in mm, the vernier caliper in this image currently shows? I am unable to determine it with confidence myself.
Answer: 57.2 mm
